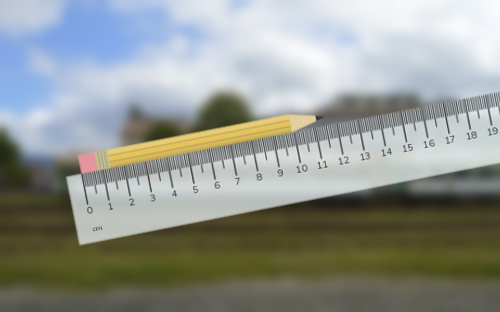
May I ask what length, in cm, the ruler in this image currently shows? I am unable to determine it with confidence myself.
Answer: 11.5 cm
